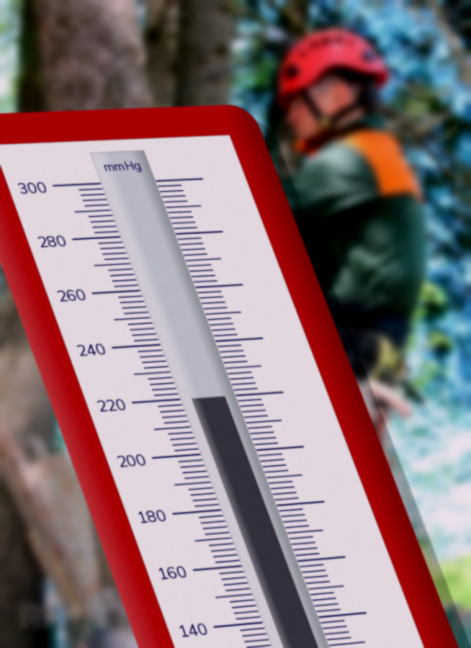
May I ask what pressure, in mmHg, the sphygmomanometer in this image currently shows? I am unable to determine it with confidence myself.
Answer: 220 mmHg
